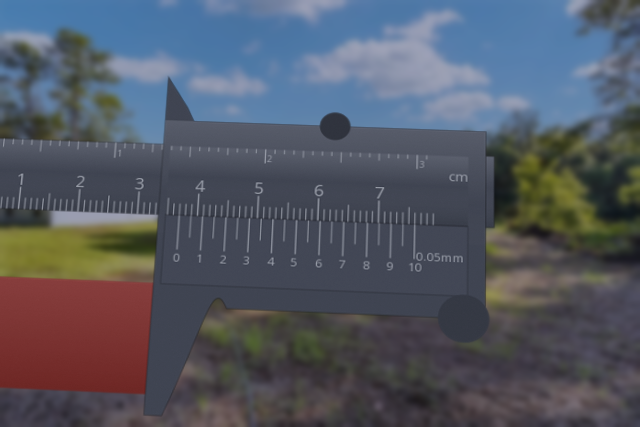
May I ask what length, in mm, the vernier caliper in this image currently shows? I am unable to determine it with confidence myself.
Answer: 37.0 mm
